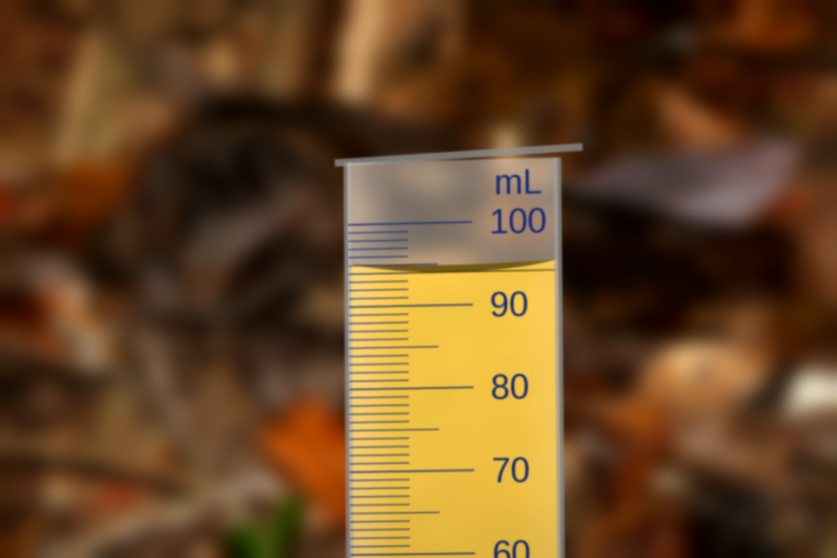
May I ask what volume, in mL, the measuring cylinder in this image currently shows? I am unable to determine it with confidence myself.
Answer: 94 mL
